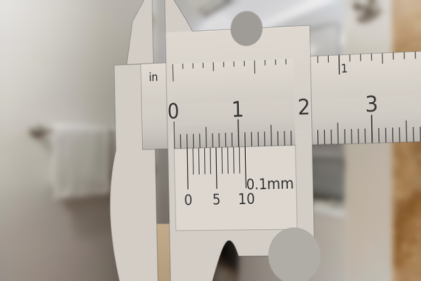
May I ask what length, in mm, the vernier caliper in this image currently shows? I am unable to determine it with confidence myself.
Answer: 2.0 mm
